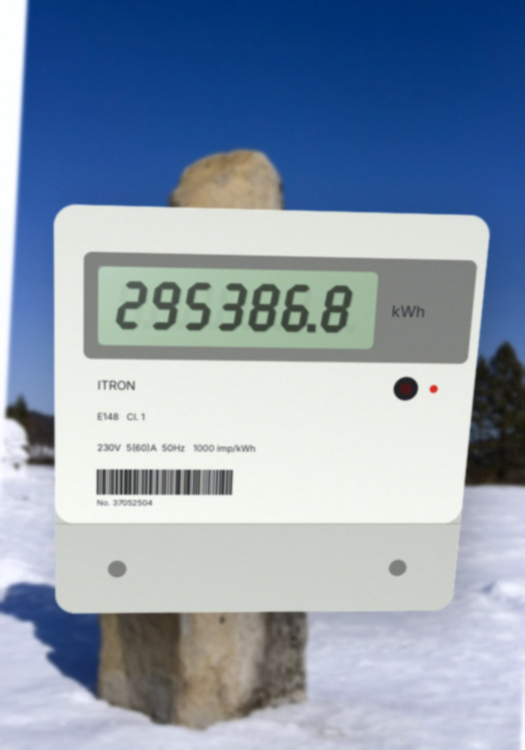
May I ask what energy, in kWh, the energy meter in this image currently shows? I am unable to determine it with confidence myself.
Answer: 295386.8 kWh
